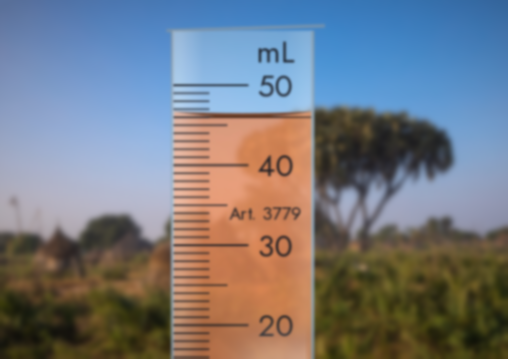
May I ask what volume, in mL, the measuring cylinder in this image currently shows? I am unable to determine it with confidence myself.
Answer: 46 mL
